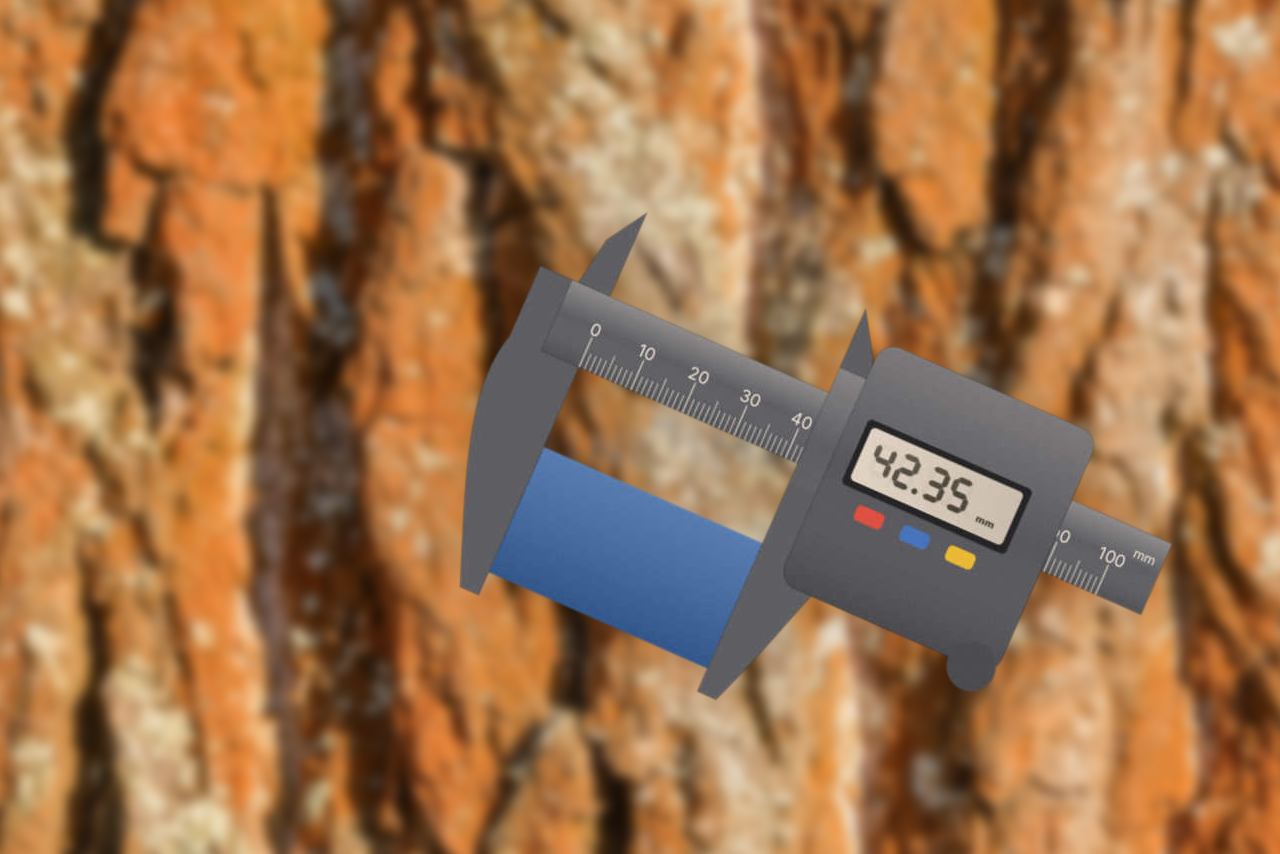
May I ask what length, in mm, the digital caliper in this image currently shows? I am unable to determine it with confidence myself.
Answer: 42.35 mm
